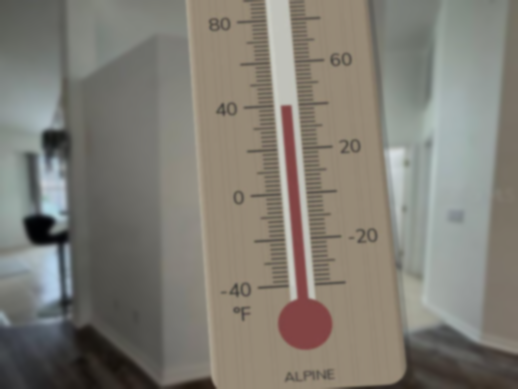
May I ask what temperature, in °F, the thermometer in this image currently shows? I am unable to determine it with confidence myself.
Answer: 40 °F
